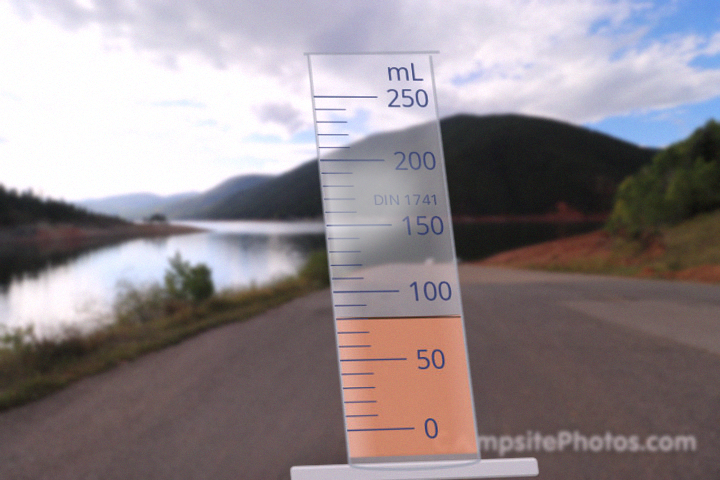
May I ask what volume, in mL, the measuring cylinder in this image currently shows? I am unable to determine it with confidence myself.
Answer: 80 mL
